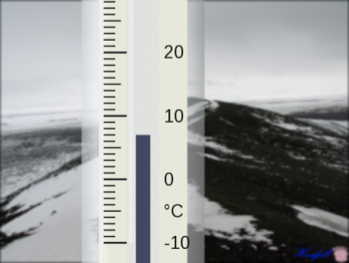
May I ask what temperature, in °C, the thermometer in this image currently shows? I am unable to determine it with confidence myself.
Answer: 7 °C
